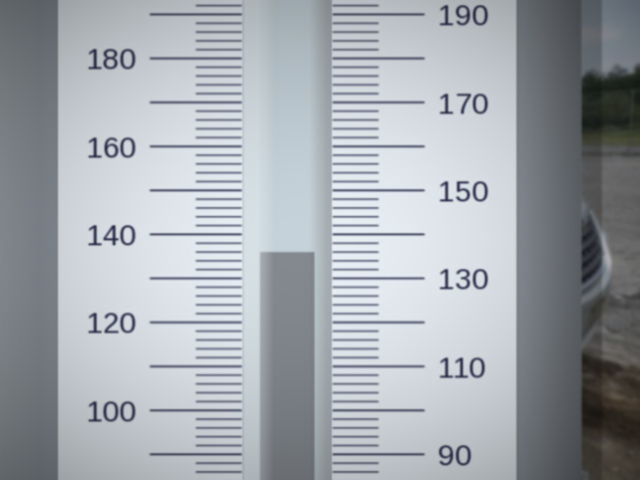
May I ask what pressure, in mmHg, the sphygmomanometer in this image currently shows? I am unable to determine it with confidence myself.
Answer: 136 mmHg
